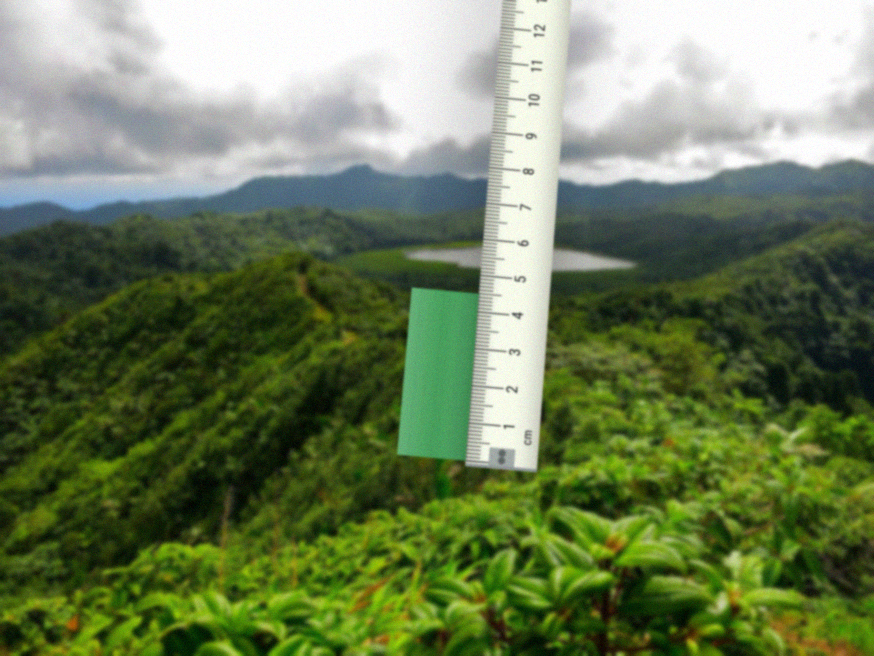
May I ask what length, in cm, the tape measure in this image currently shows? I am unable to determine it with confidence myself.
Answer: 4.5 cm
